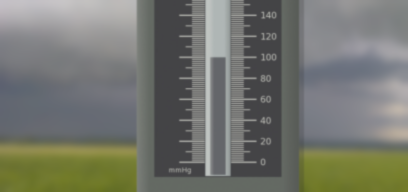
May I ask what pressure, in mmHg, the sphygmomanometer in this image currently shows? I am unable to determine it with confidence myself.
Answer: 100 mmHg
